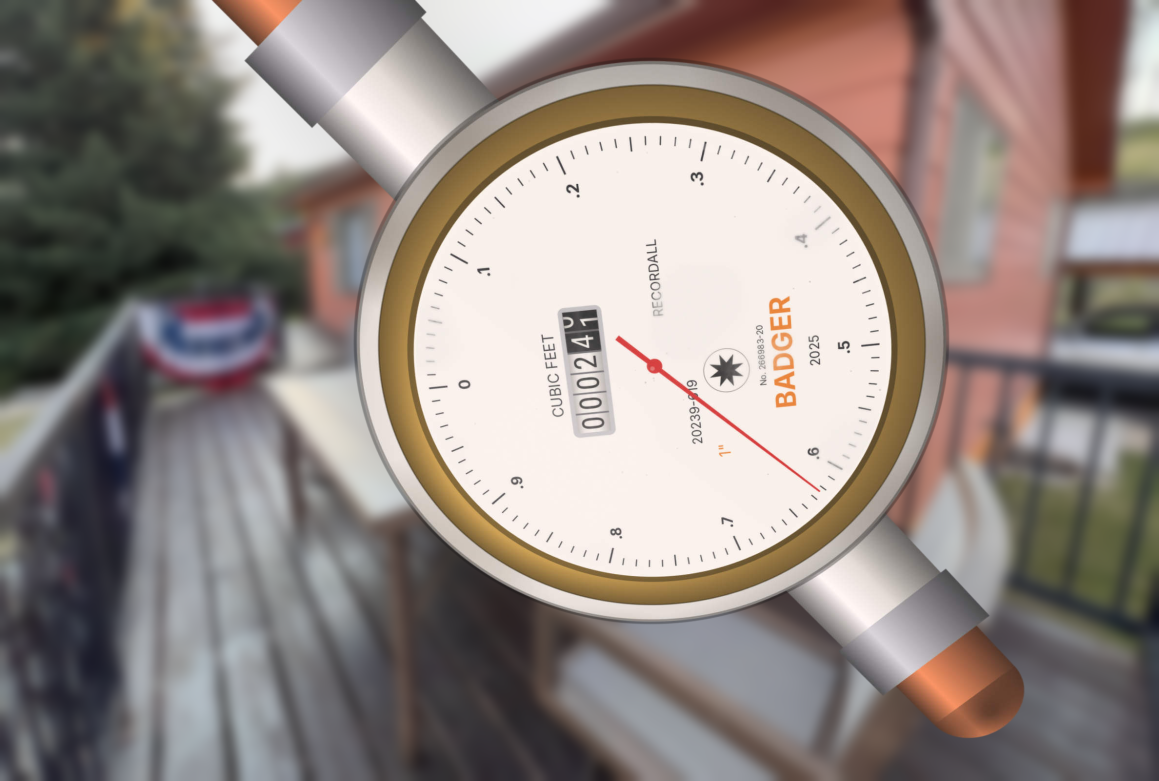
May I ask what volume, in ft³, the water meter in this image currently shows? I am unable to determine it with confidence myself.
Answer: 240.62 ft³
